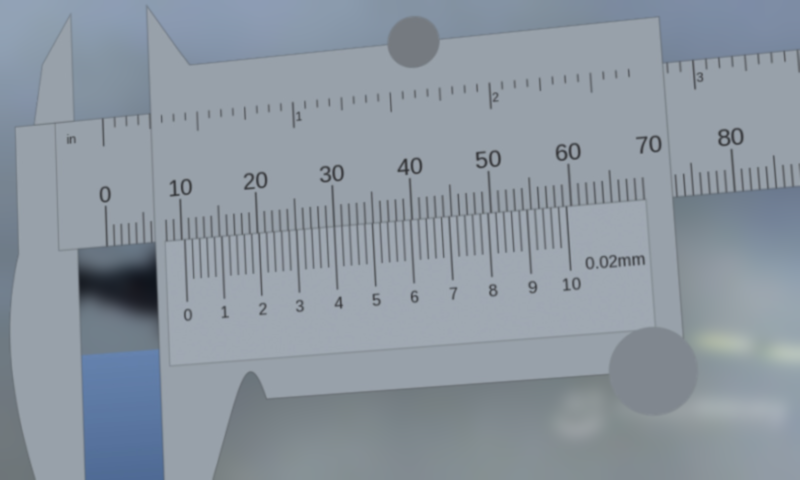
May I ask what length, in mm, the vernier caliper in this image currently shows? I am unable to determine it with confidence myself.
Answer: 10.4 mm
